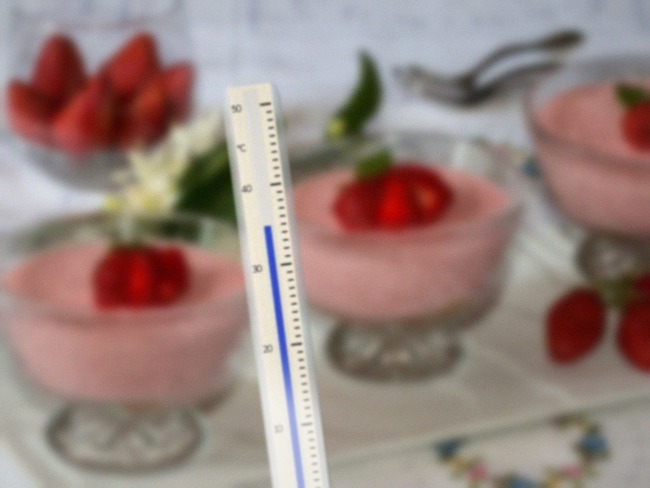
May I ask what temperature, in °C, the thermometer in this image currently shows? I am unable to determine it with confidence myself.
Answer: 35 °C
